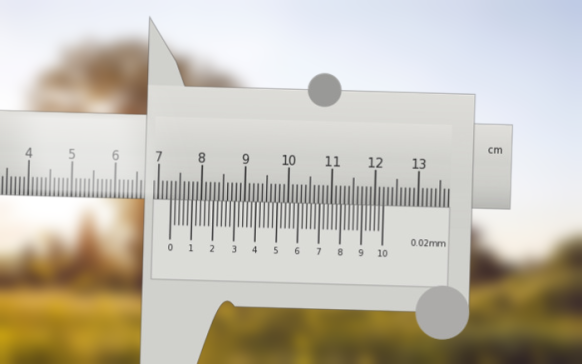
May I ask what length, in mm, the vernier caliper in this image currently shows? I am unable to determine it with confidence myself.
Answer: 73.0 mm
